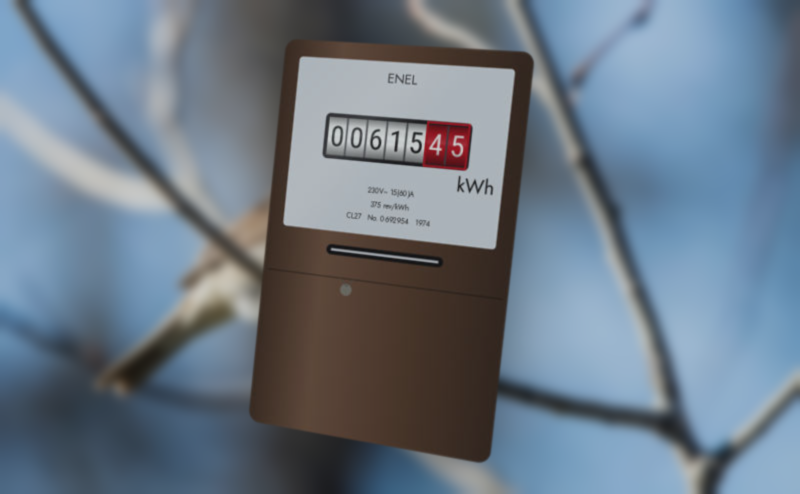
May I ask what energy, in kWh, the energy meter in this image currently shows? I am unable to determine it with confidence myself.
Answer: 615.45 kWh
